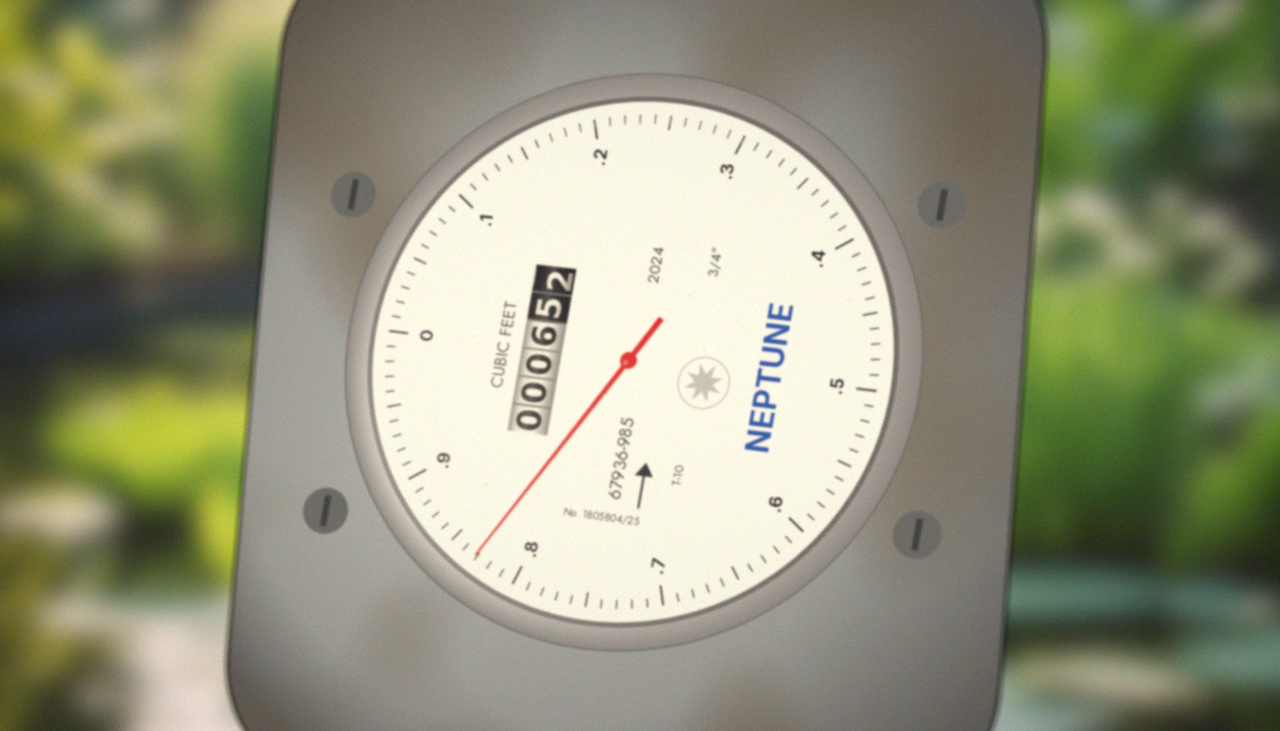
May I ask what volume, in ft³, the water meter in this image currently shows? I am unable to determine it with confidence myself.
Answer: 651.83 ft³
